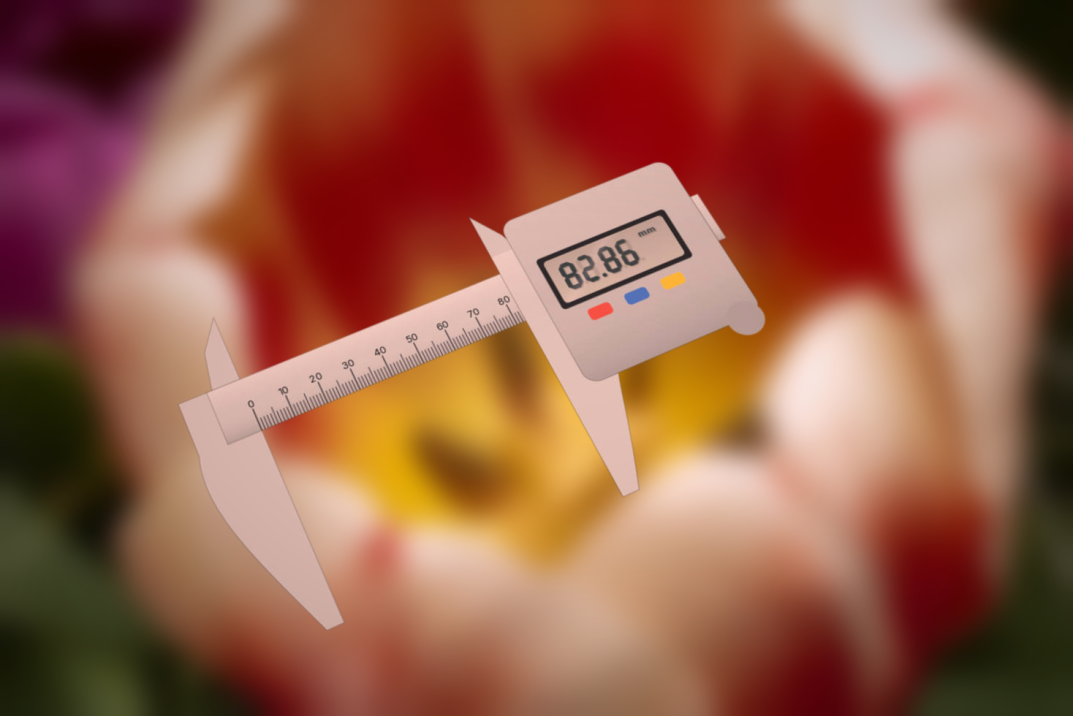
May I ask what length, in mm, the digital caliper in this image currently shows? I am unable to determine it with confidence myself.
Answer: 82.86 mm
